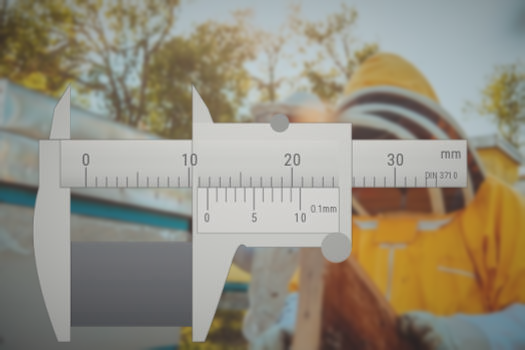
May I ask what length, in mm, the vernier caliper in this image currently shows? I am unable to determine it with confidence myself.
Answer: 11.8 mm
